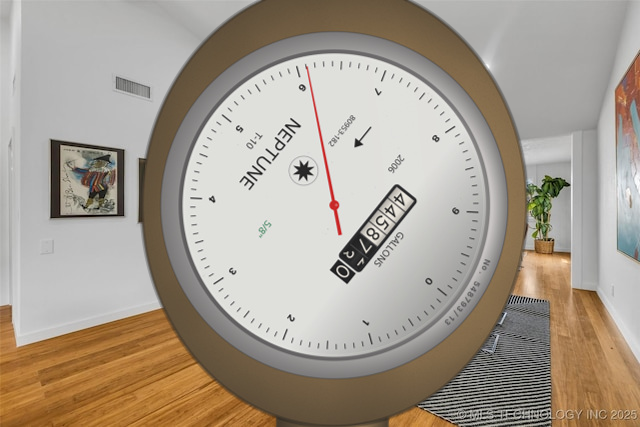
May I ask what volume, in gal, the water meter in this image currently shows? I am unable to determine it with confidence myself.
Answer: 4458726.1 gal
